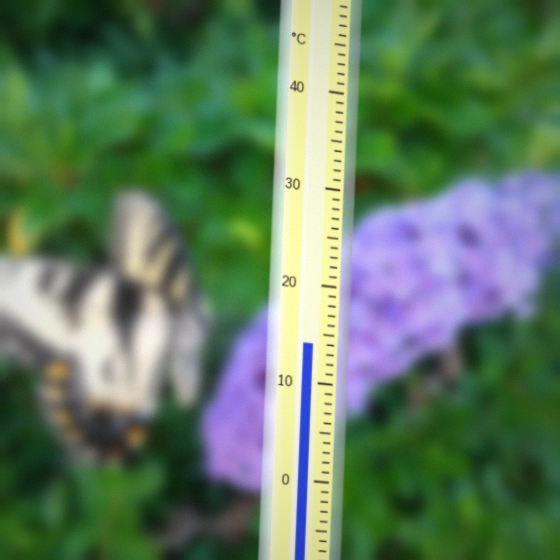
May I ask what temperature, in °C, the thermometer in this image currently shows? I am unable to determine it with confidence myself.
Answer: 14 °C
